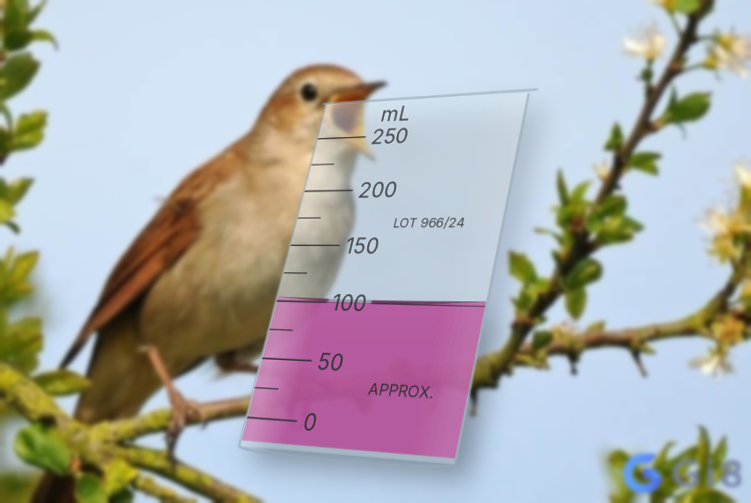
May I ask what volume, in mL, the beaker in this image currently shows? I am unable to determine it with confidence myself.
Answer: 100 mL
